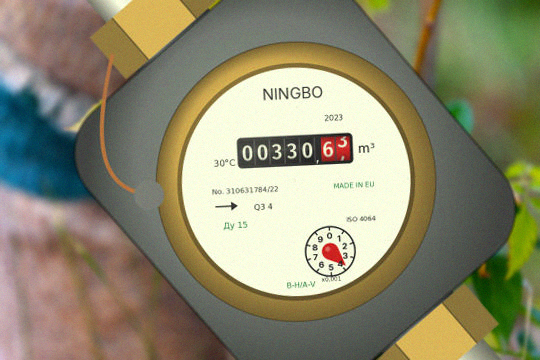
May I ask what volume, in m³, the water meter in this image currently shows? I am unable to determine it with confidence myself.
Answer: 330.633 m³
